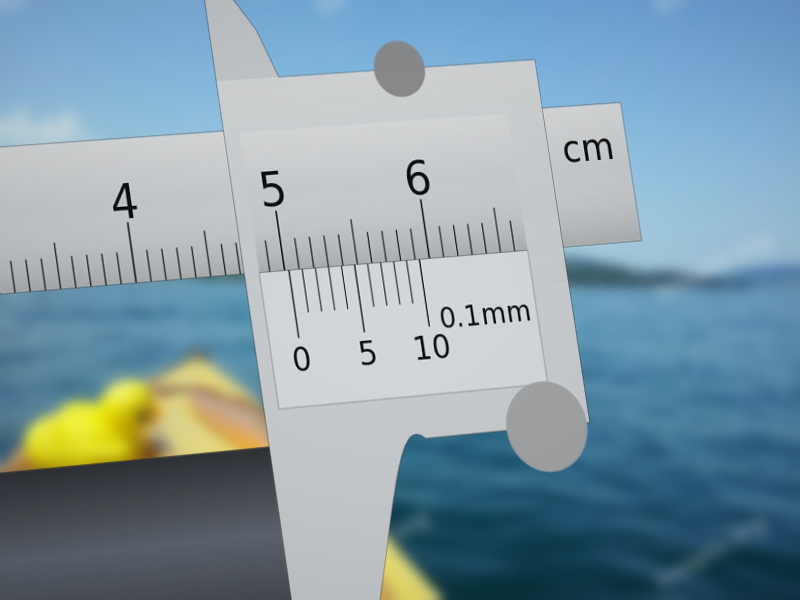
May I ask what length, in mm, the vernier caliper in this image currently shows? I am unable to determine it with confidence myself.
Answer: 50.3 mm
